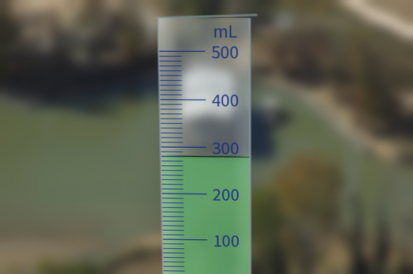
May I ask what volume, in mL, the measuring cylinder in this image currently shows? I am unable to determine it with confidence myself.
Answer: 280 mL
